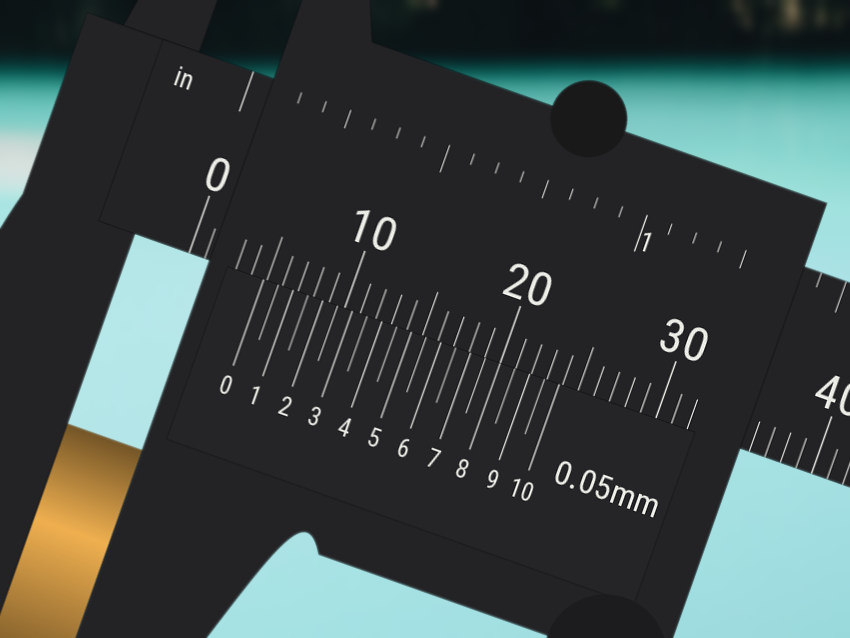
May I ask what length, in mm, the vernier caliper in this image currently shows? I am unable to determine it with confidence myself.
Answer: 4.8 mm
